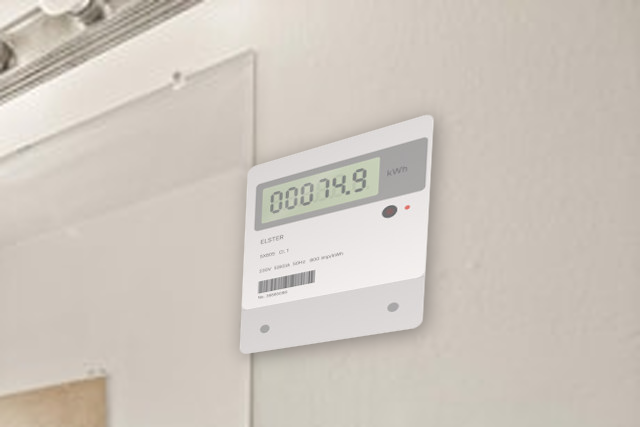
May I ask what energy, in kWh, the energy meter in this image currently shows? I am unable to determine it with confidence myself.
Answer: 74.9 kWh
